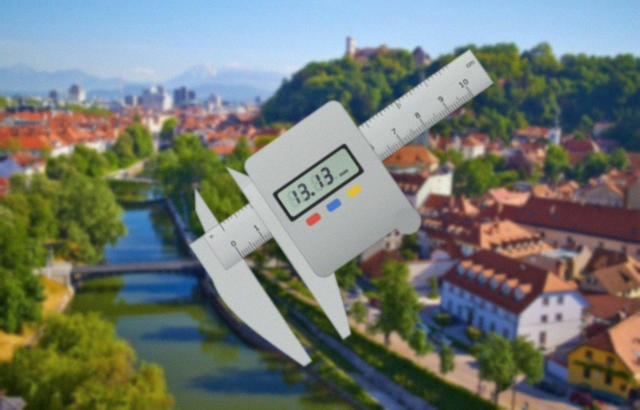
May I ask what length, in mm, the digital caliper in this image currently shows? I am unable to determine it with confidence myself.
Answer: 13.13 mm
